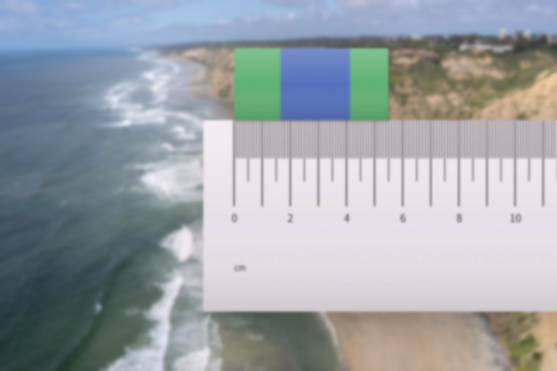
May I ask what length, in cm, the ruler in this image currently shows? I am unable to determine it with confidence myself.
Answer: 5.5 cm
